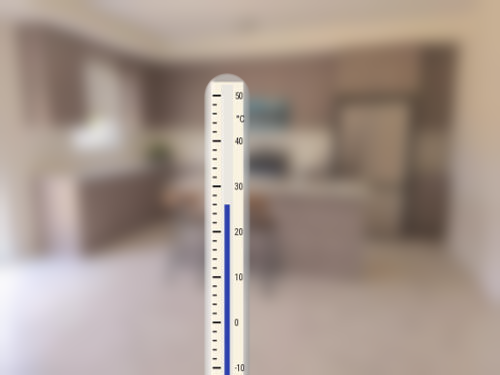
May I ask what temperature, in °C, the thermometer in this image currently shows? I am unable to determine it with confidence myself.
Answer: 26 °C
